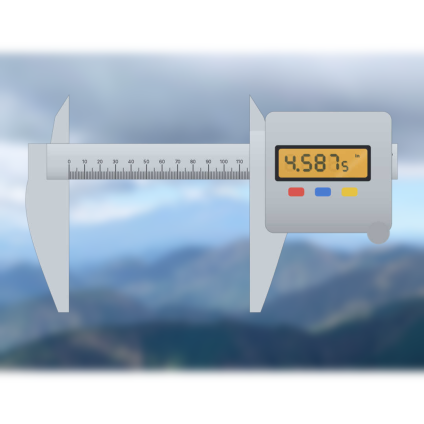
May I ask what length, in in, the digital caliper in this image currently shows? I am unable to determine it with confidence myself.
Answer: 4.5875 in
